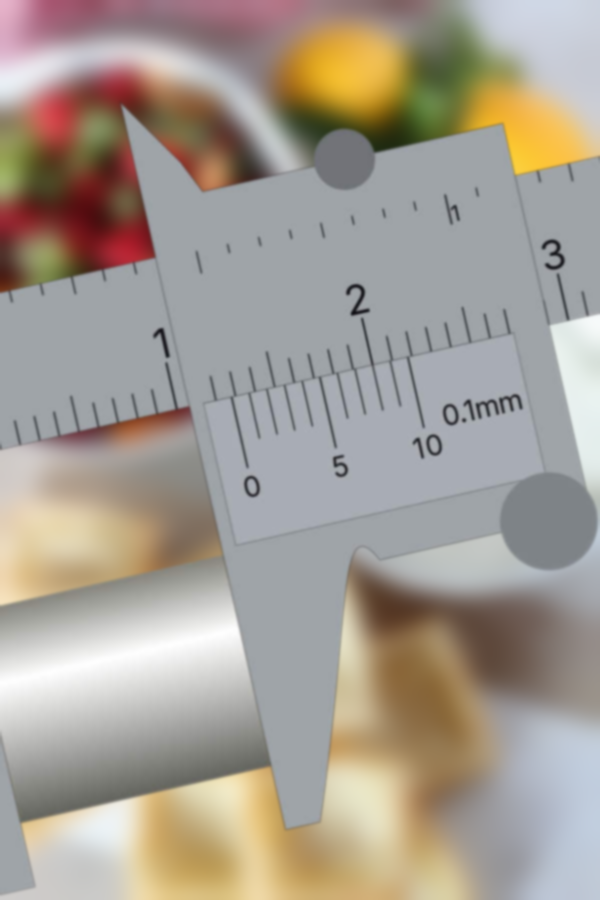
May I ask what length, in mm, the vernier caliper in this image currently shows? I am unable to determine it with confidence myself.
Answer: 12.8 mm
